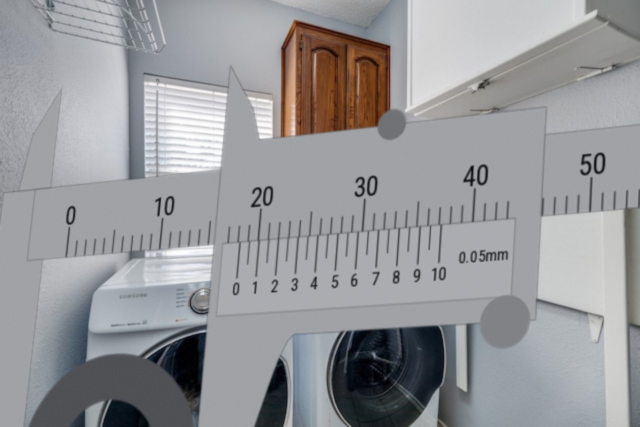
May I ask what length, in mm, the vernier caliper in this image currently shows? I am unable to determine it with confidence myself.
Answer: 18.2 mm
